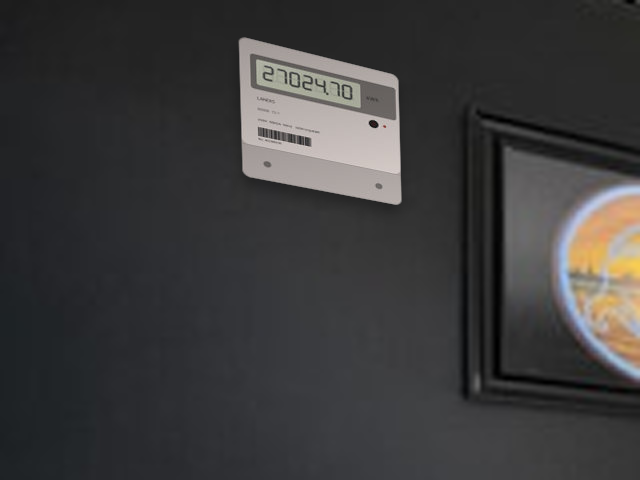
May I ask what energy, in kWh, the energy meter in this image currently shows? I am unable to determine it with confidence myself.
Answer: 27024.70 kWh
